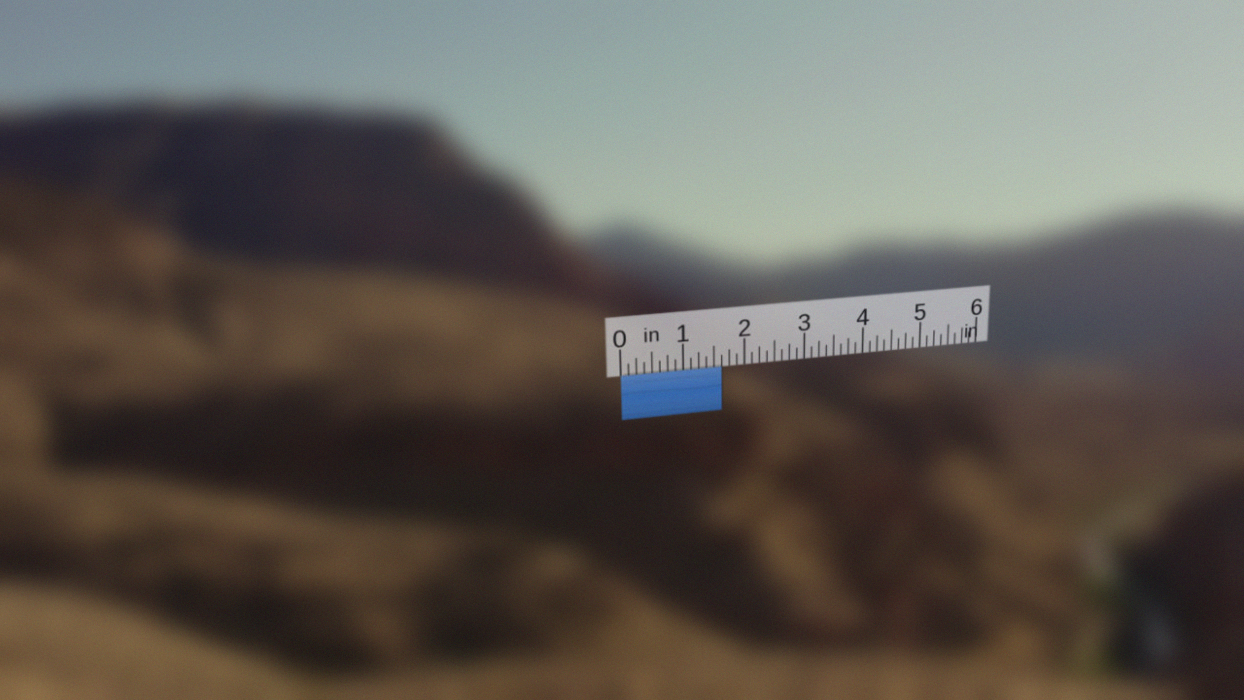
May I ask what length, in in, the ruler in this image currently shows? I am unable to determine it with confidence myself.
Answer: 1.625 in
